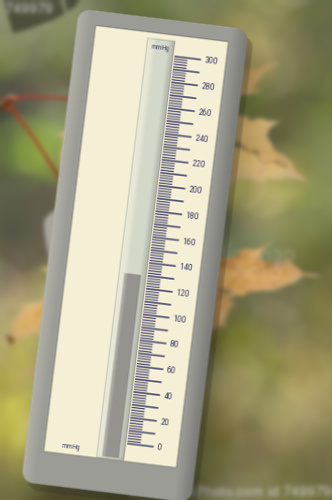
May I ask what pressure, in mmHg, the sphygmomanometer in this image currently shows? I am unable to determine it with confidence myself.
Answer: 130 mmHg
